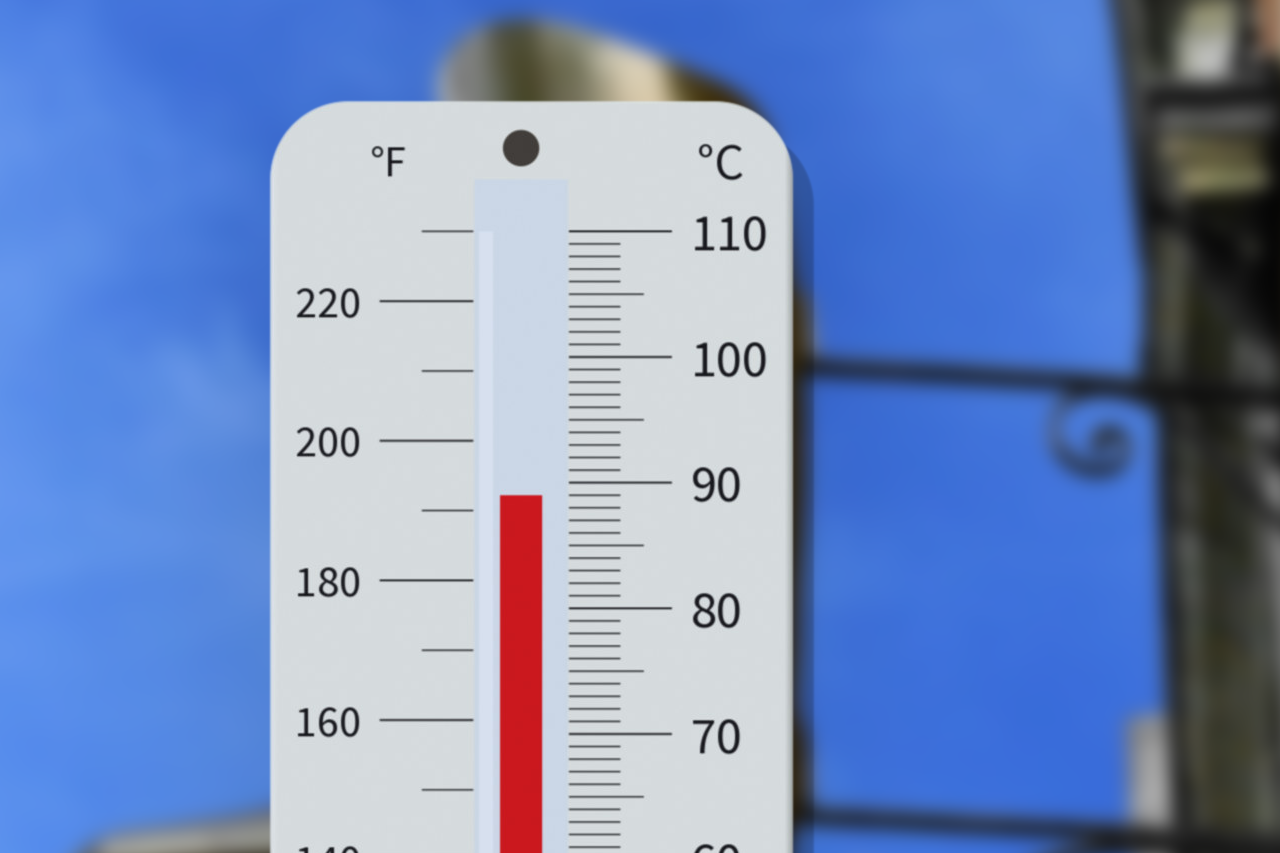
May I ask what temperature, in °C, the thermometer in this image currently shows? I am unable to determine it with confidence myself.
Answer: 89 °C
